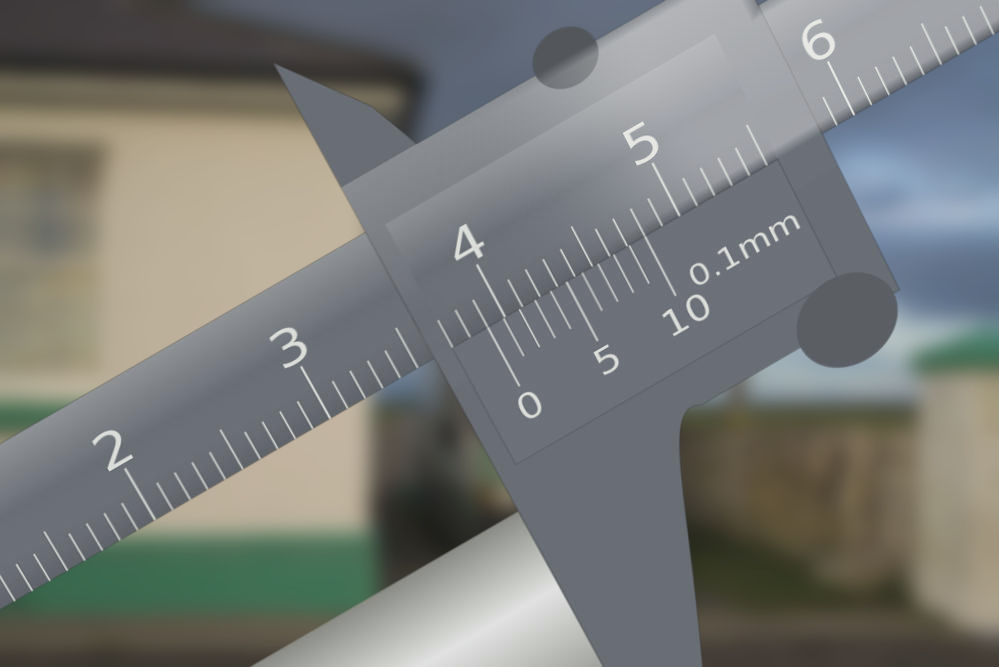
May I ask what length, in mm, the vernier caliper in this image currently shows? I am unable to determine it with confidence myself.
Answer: 39.0 mm
